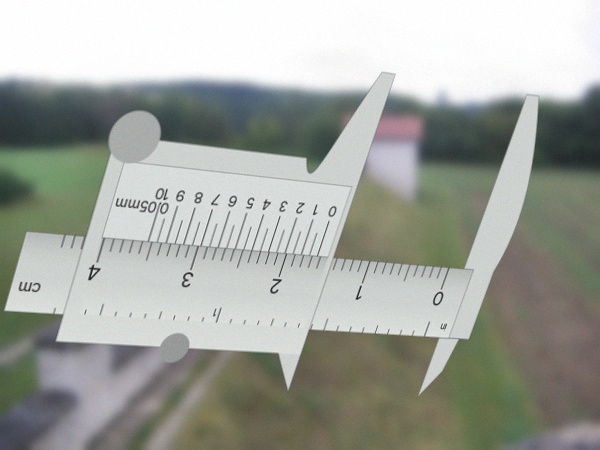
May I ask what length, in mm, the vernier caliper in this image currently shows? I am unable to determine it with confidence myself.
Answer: 16.4 mm
